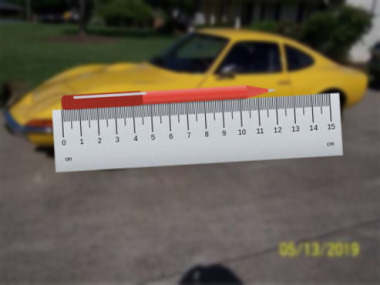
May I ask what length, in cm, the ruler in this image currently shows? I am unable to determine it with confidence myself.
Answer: 12 cm
